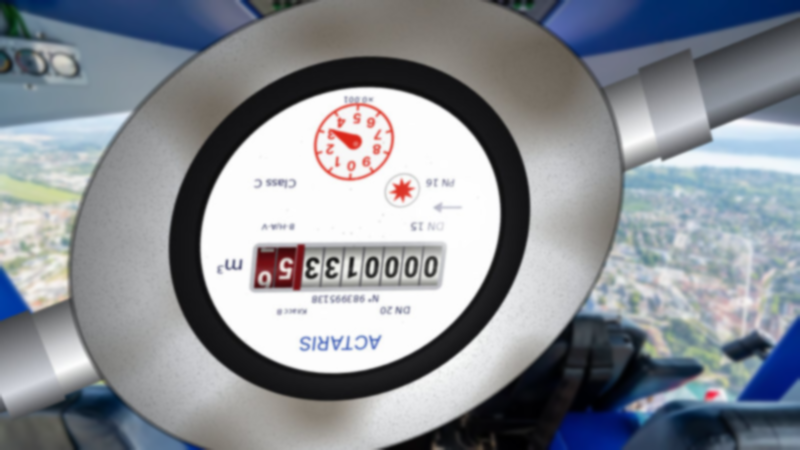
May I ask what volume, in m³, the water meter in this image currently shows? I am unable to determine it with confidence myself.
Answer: 133.563 m³
